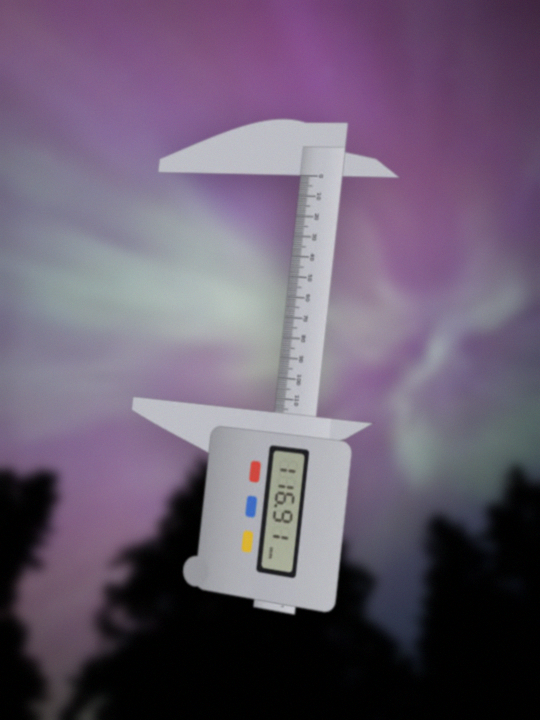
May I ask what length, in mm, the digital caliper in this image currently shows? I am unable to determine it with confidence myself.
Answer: 116.91 mm
